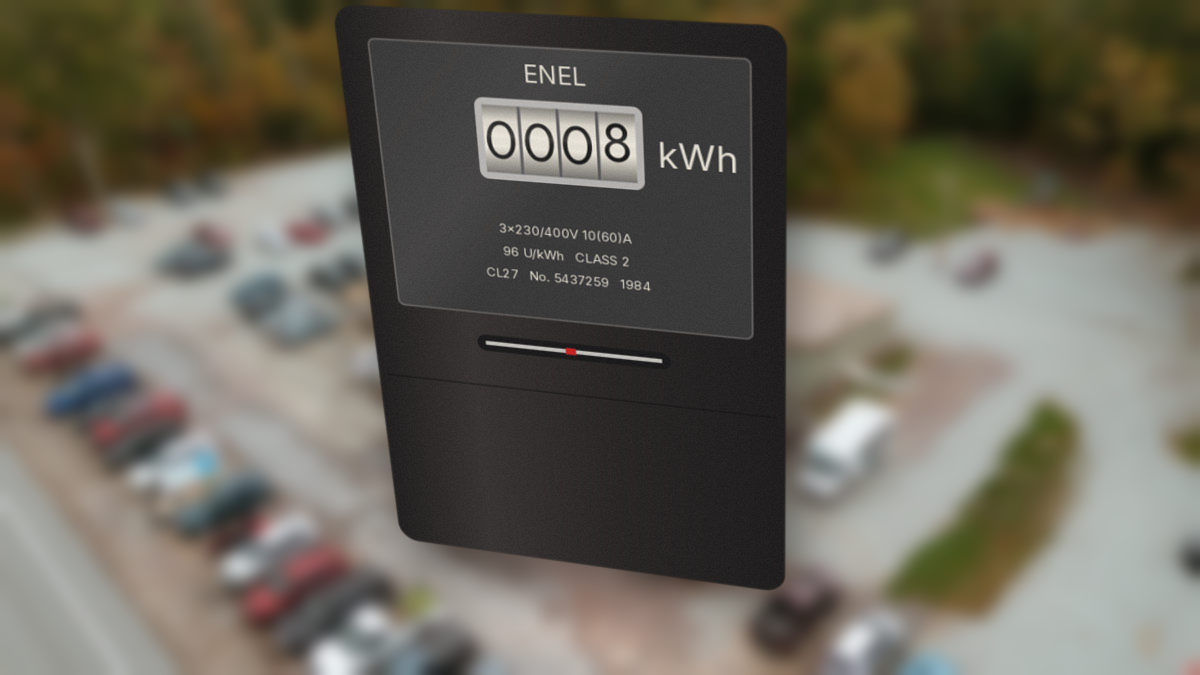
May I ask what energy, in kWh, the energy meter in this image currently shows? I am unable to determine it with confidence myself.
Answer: 8 kWh
